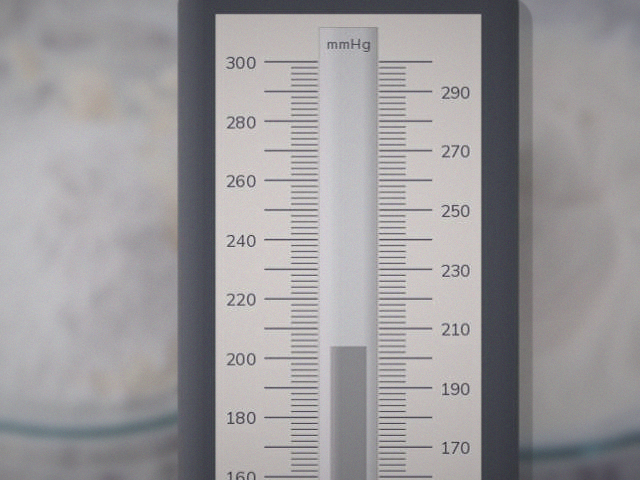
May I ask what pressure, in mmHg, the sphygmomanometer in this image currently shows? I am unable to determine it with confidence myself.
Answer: 204 mmHg
